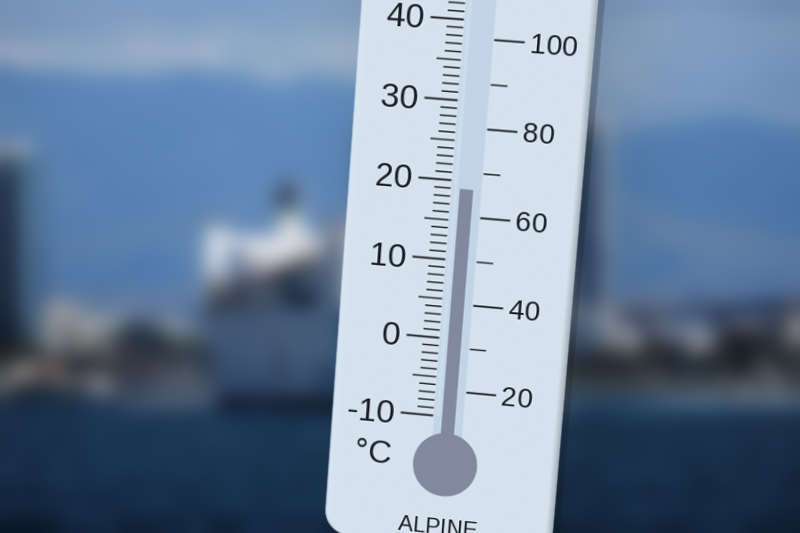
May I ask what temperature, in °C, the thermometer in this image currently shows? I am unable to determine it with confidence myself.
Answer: 19 °C
